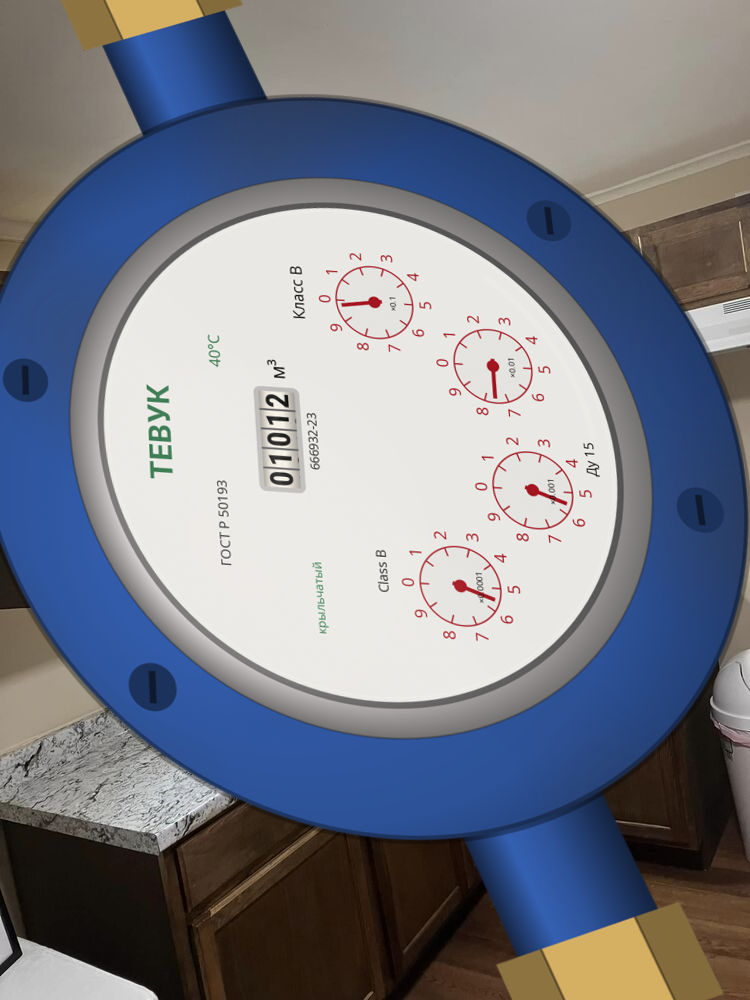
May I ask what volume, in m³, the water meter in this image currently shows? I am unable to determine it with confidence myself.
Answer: 1011.9755 m³
